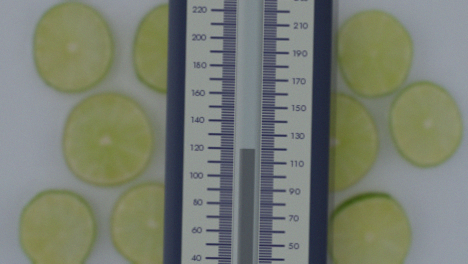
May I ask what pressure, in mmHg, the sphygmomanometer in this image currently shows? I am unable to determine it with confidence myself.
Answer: 120 mmHg
